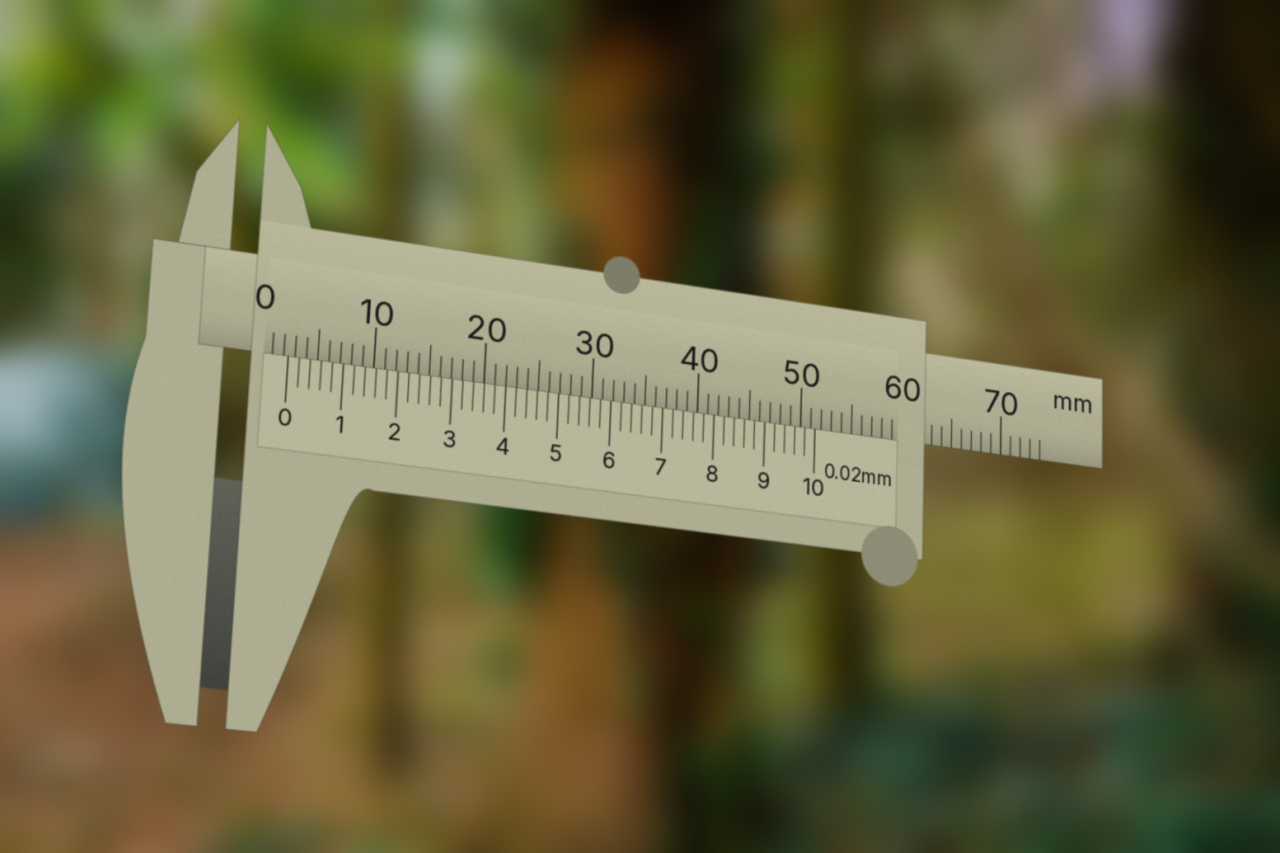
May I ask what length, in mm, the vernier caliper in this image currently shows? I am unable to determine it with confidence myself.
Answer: 2.4 mm
